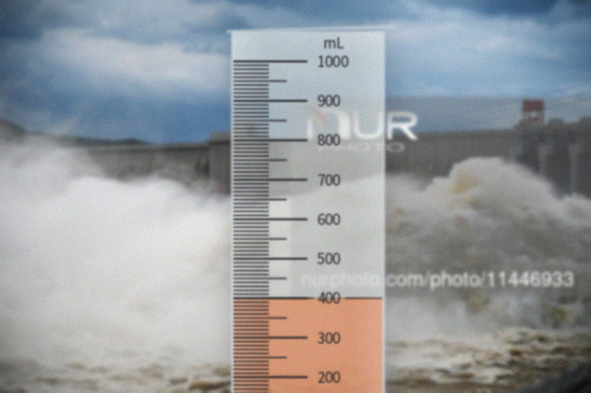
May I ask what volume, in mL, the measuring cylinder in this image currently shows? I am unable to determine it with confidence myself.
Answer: 400 mL
